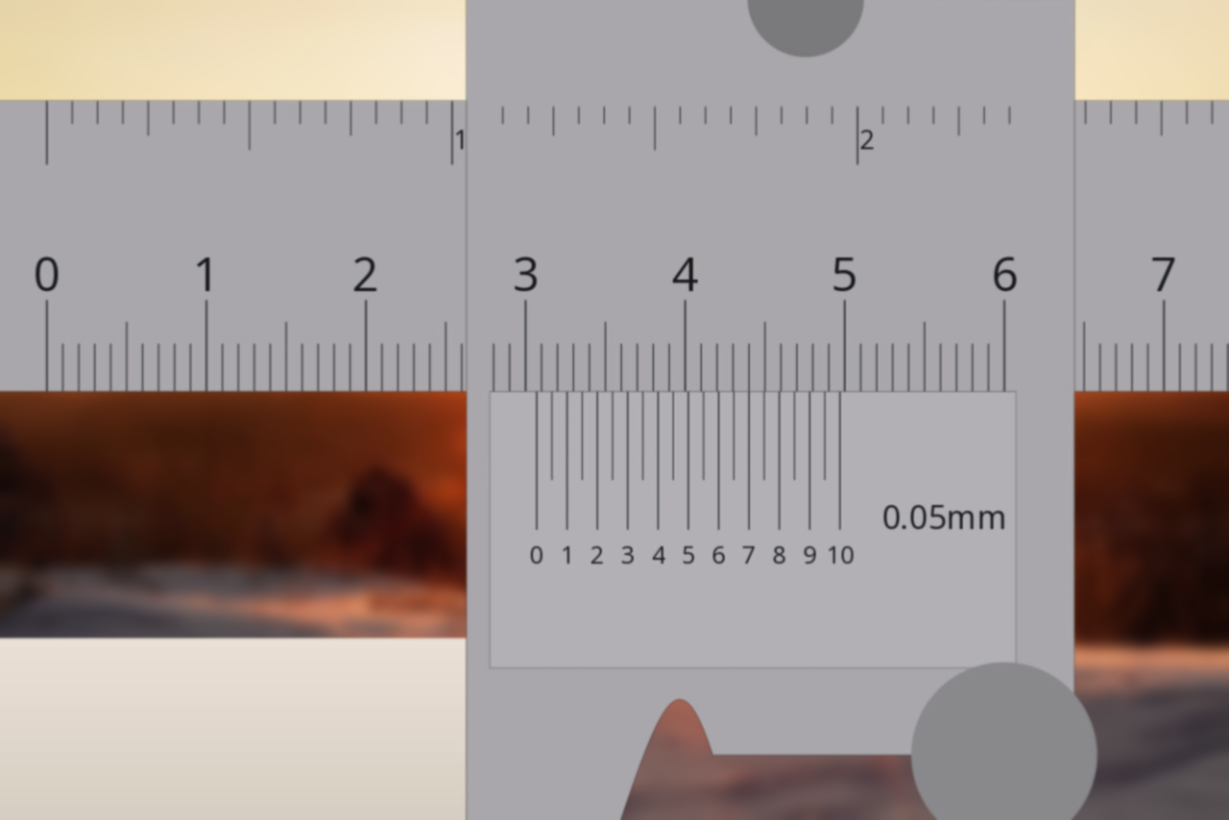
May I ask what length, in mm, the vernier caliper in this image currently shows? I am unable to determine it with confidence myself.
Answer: 30.7 mm
